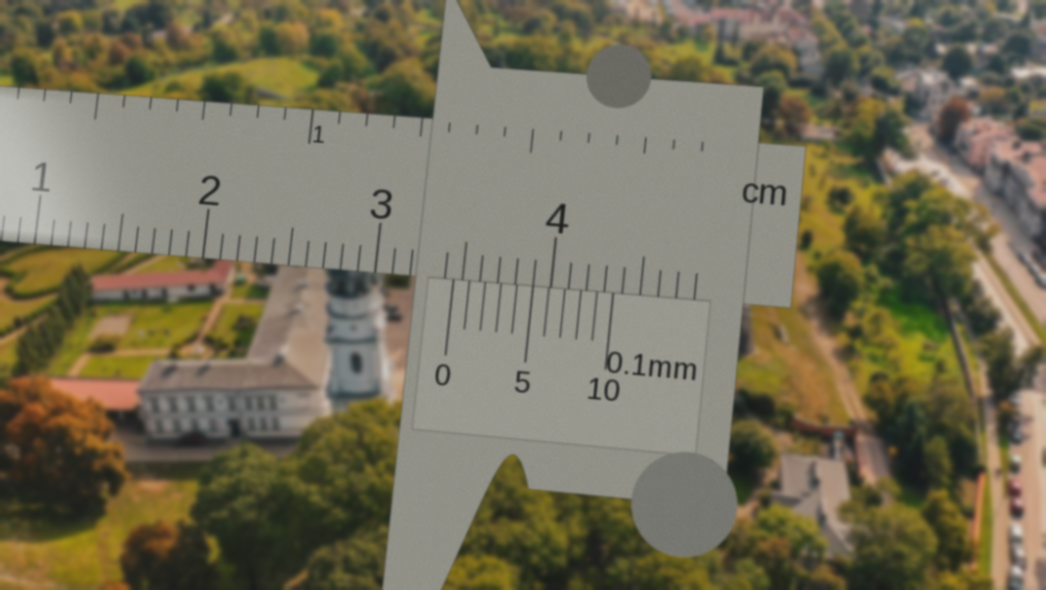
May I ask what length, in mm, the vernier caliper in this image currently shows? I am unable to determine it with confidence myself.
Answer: 34.5 mm
